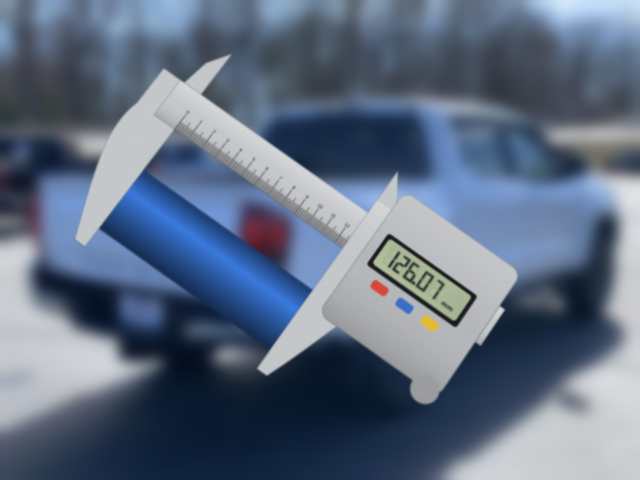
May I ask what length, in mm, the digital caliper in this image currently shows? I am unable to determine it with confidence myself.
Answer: 126.07 mm
